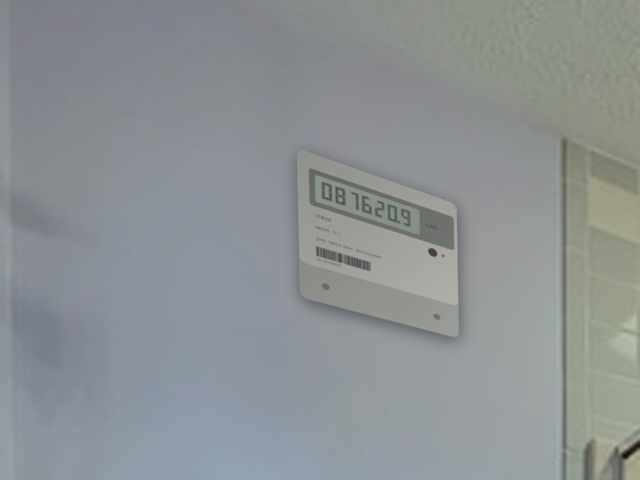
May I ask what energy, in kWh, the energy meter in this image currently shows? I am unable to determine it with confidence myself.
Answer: 87620.9 kWh
